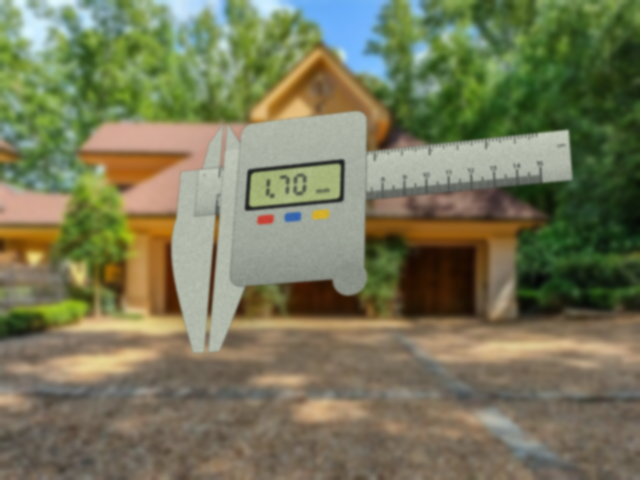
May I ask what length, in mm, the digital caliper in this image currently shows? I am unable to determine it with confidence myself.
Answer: 1.70 mm
